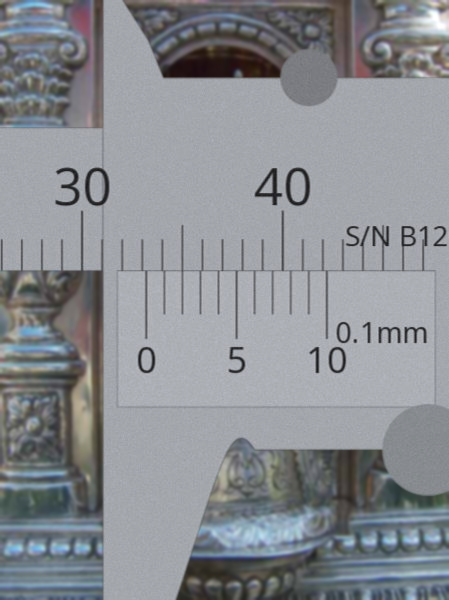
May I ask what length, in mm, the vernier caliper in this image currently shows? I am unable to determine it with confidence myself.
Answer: 33.2 mm
